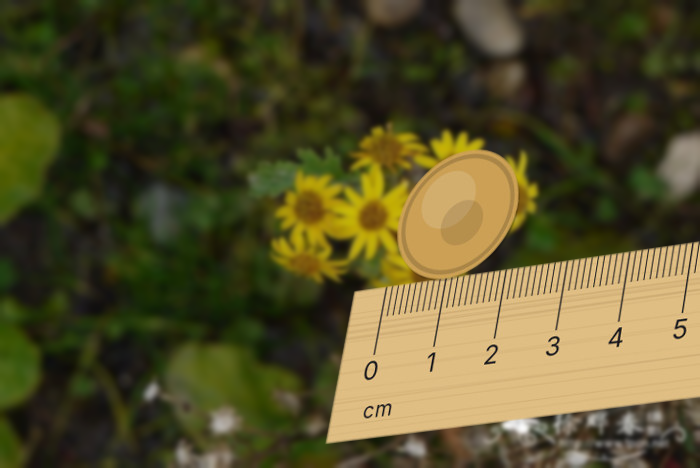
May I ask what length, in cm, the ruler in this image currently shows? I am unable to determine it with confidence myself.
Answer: 2 cm
